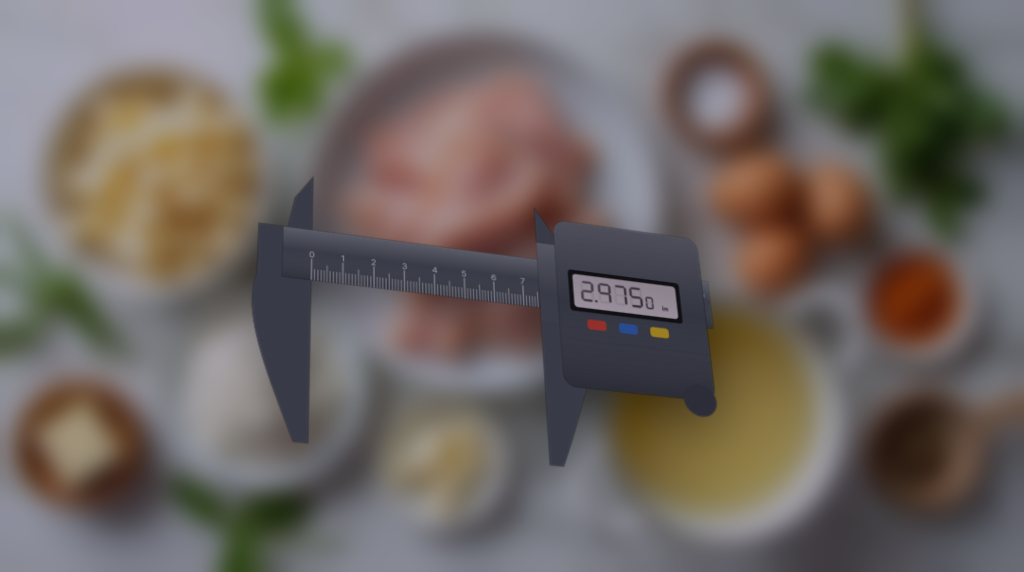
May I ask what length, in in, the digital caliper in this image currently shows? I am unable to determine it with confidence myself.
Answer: 2.9750 in
